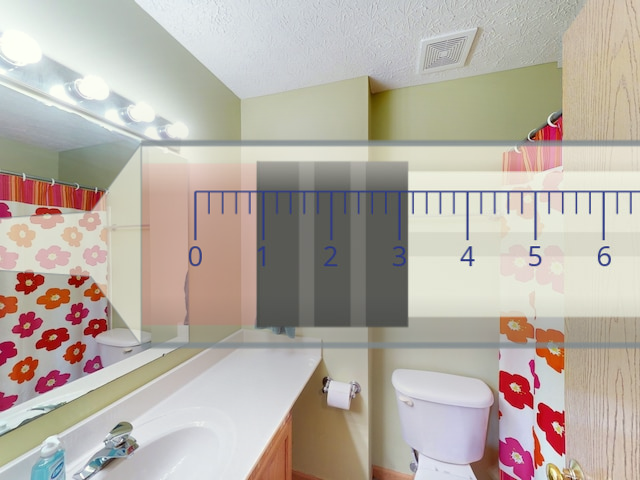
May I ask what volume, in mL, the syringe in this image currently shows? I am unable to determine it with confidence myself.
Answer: 0.9 mL
